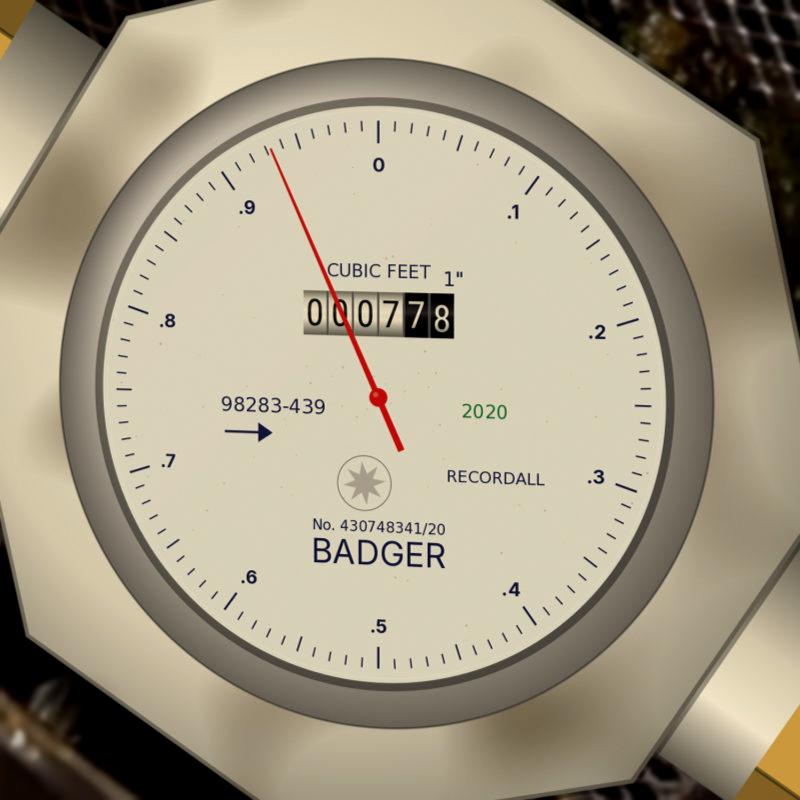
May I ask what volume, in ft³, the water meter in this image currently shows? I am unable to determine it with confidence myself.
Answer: 777.93 ft³
